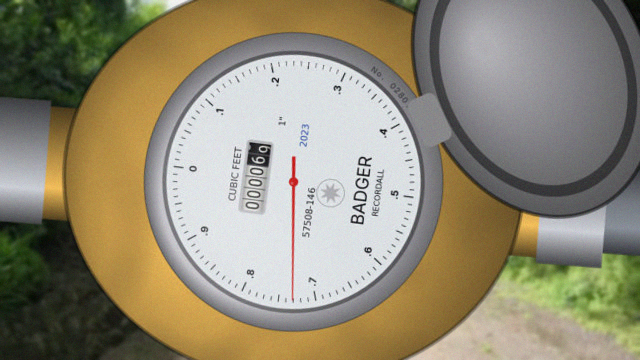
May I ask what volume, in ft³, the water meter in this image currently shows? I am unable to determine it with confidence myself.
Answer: 68.73 ft³
